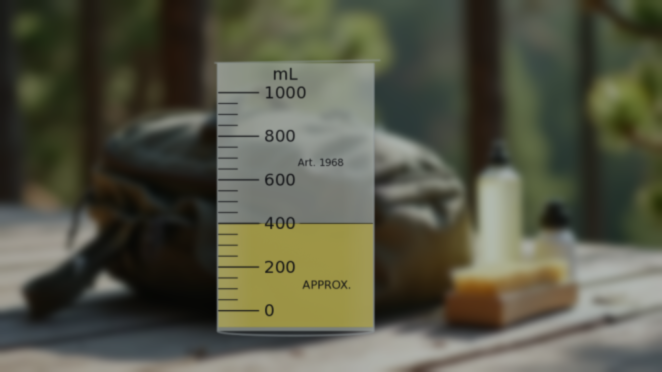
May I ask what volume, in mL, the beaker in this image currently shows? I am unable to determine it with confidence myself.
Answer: 400 mL
